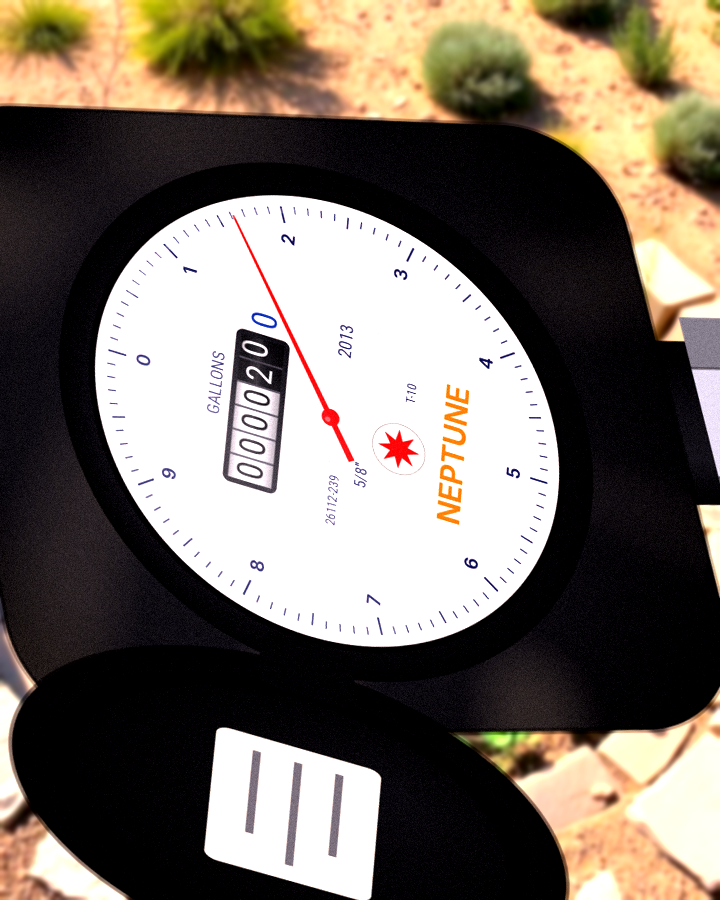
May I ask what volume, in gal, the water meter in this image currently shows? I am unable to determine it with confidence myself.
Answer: 201.6 gal
